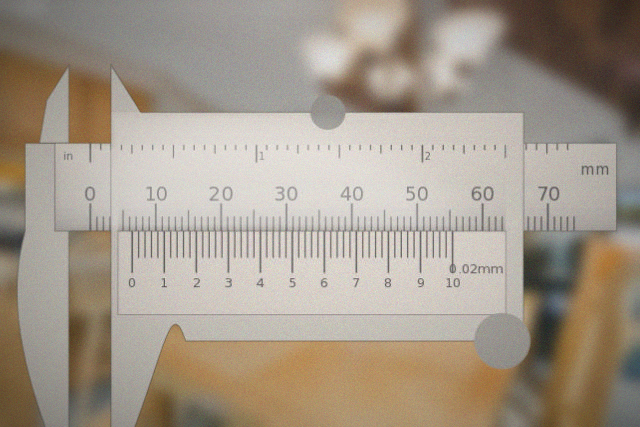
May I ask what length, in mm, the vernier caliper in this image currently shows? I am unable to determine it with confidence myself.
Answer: 6.4 mm
